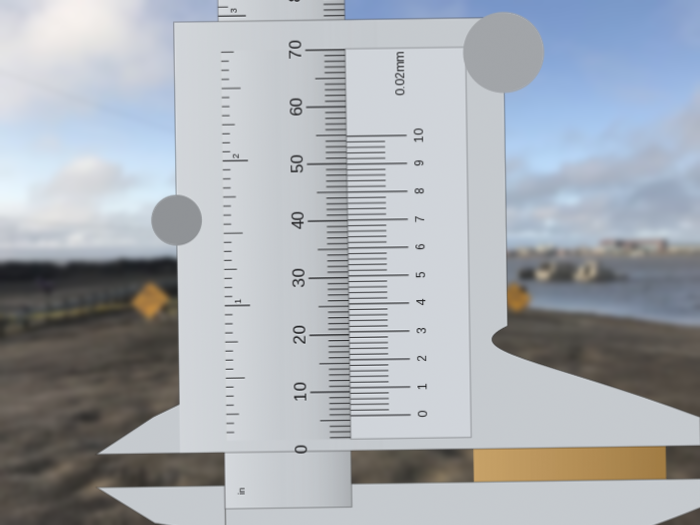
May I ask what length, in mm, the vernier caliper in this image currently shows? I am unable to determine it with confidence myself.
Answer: 5.8 mm
